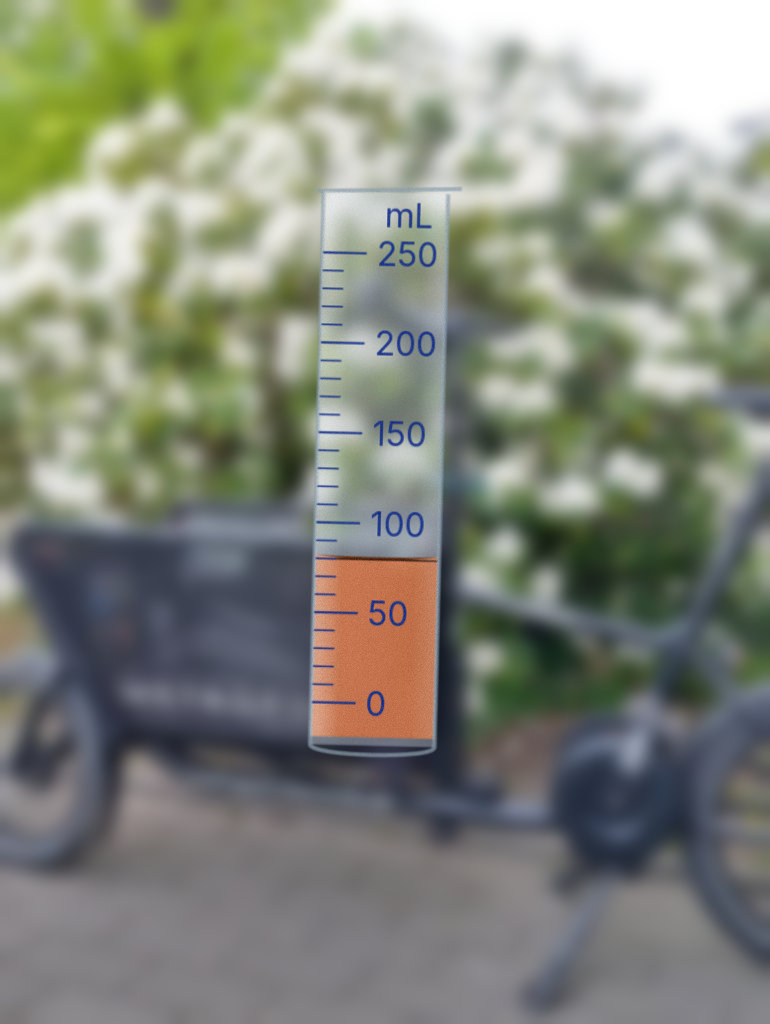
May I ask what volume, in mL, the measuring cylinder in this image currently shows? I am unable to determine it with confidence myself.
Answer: 80 mL
